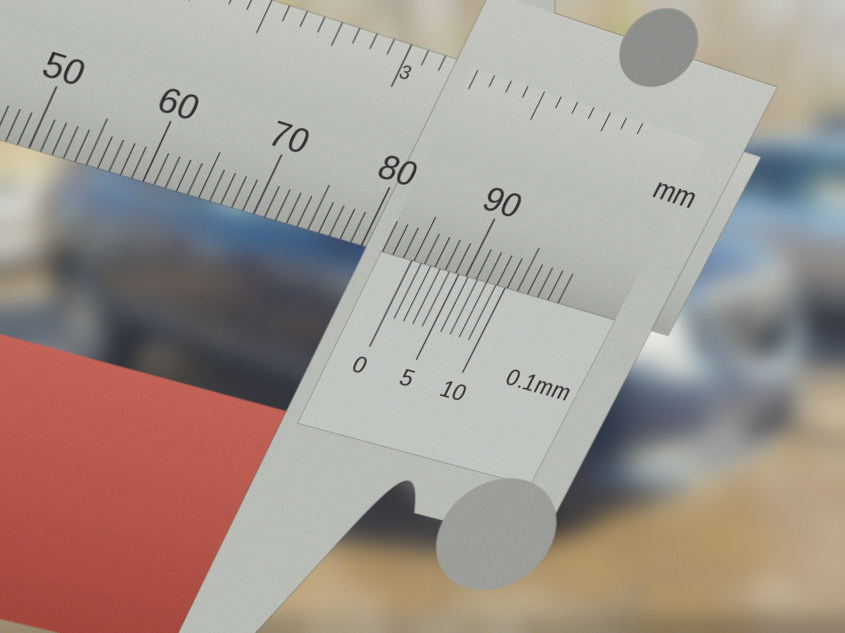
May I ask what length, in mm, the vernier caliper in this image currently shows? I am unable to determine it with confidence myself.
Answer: 84.8 mm
